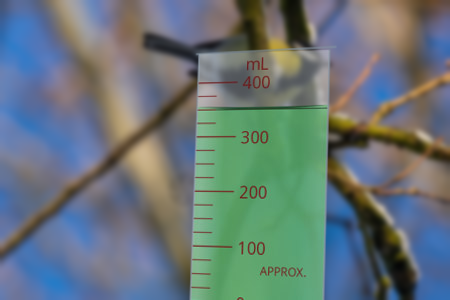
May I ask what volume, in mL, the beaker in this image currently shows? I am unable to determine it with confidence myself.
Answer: 350 mL
